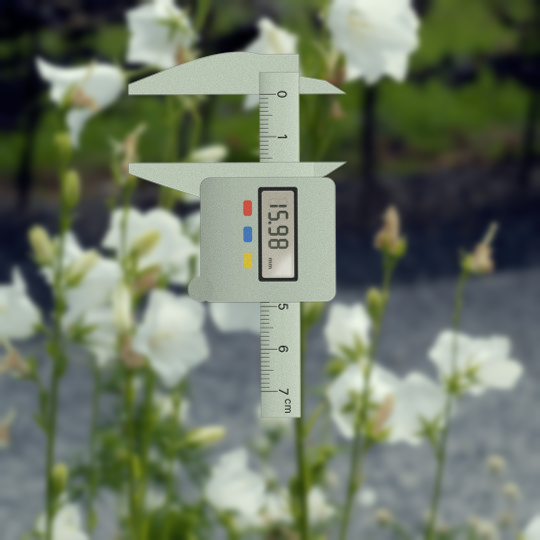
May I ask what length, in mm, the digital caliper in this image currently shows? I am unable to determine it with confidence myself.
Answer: 15.98 mm
